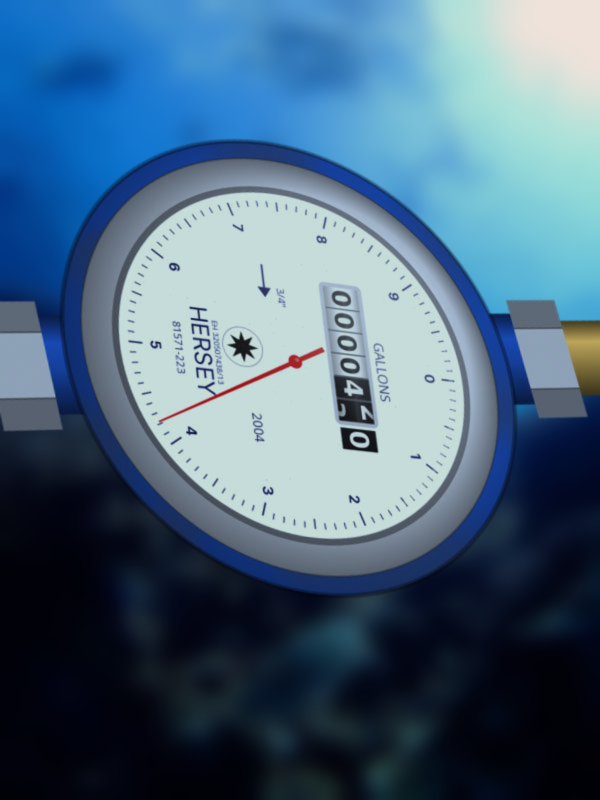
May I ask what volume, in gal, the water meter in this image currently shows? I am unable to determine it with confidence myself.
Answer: 424.2 gal
